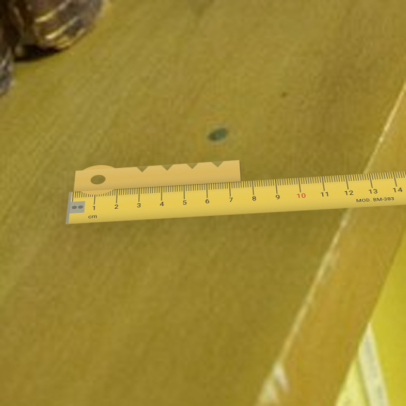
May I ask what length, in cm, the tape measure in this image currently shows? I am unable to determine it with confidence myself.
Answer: 7.5 cm
